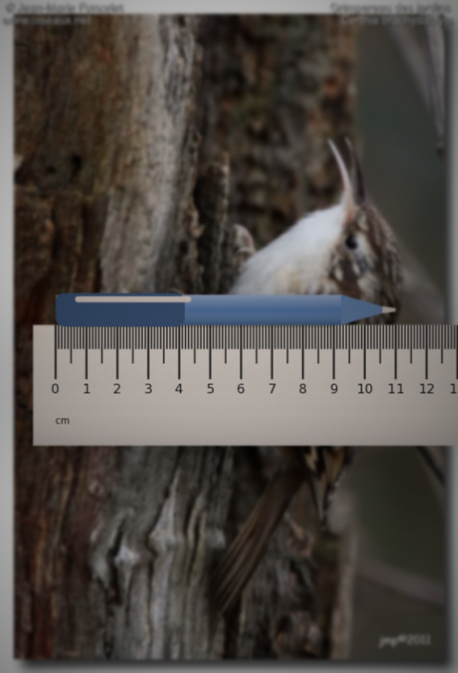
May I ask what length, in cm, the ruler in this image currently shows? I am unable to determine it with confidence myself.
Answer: 11 cm
